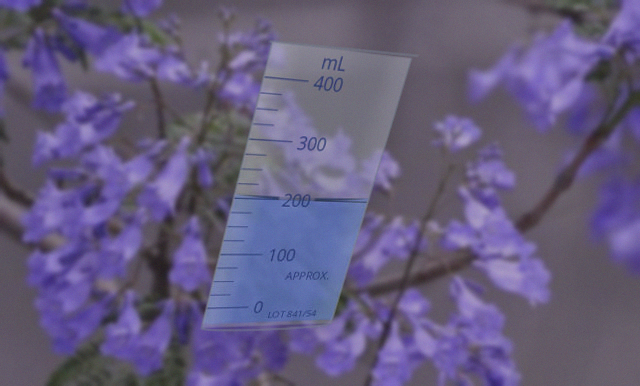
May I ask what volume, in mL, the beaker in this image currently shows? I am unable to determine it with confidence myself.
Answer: 200 mL
